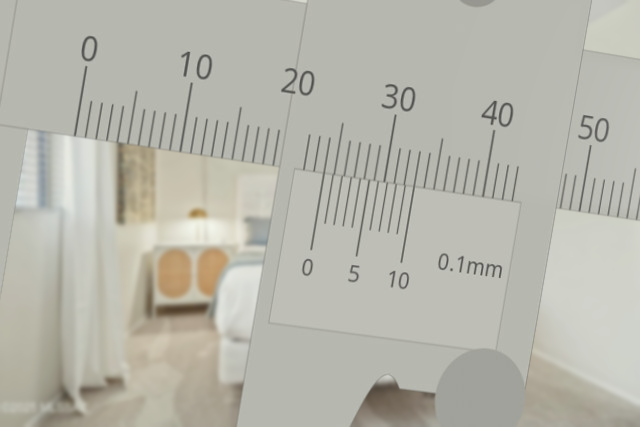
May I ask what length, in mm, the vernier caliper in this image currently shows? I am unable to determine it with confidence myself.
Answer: 24.0 mm
